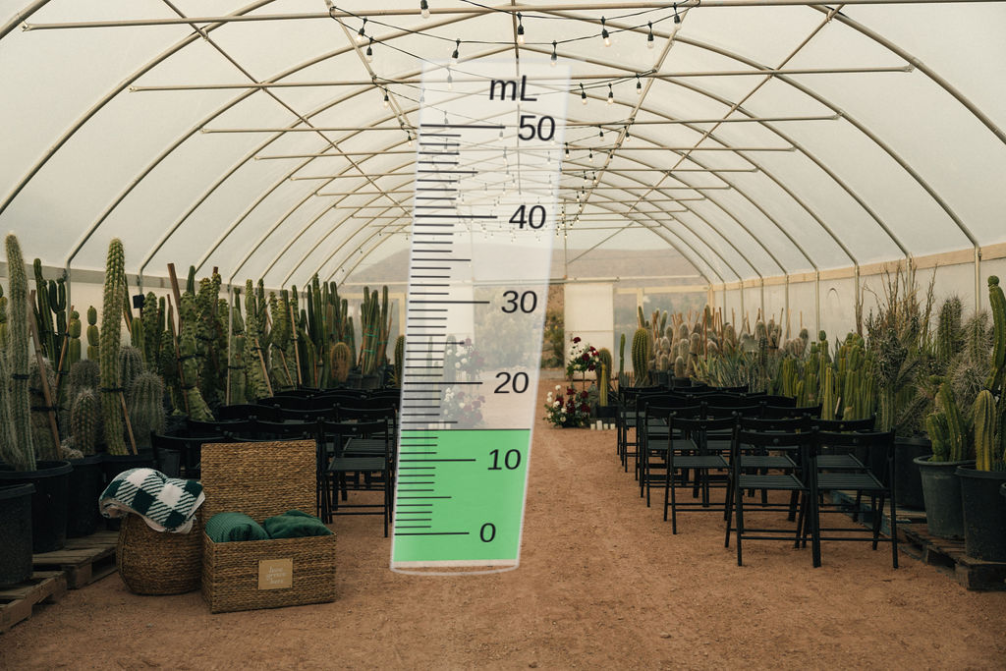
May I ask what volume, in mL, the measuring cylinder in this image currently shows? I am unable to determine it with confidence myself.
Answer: 14 mL
